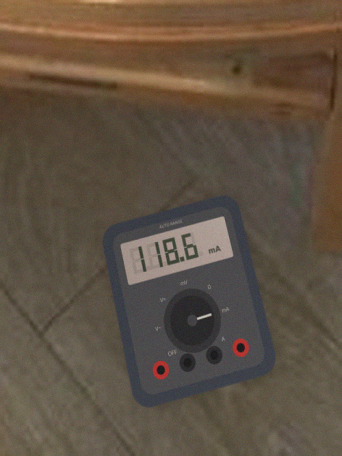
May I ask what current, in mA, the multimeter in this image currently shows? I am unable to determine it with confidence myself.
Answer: 118.6 mA
